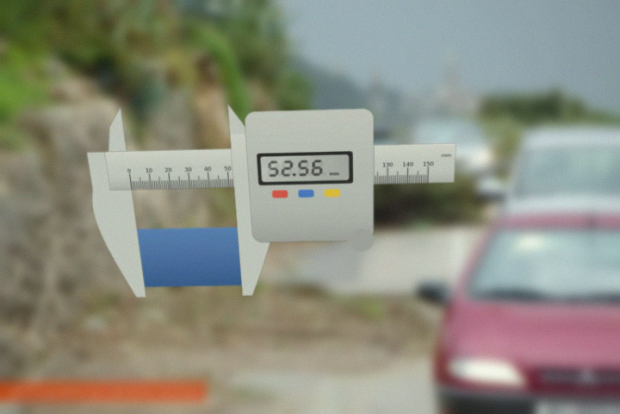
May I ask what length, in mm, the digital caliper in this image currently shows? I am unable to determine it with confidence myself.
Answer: 52.56 mm
